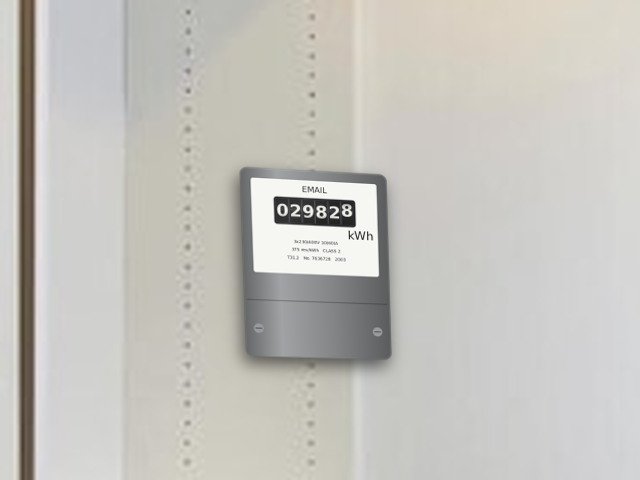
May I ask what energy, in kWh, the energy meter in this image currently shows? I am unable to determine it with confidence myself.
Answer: 29828 kWh
